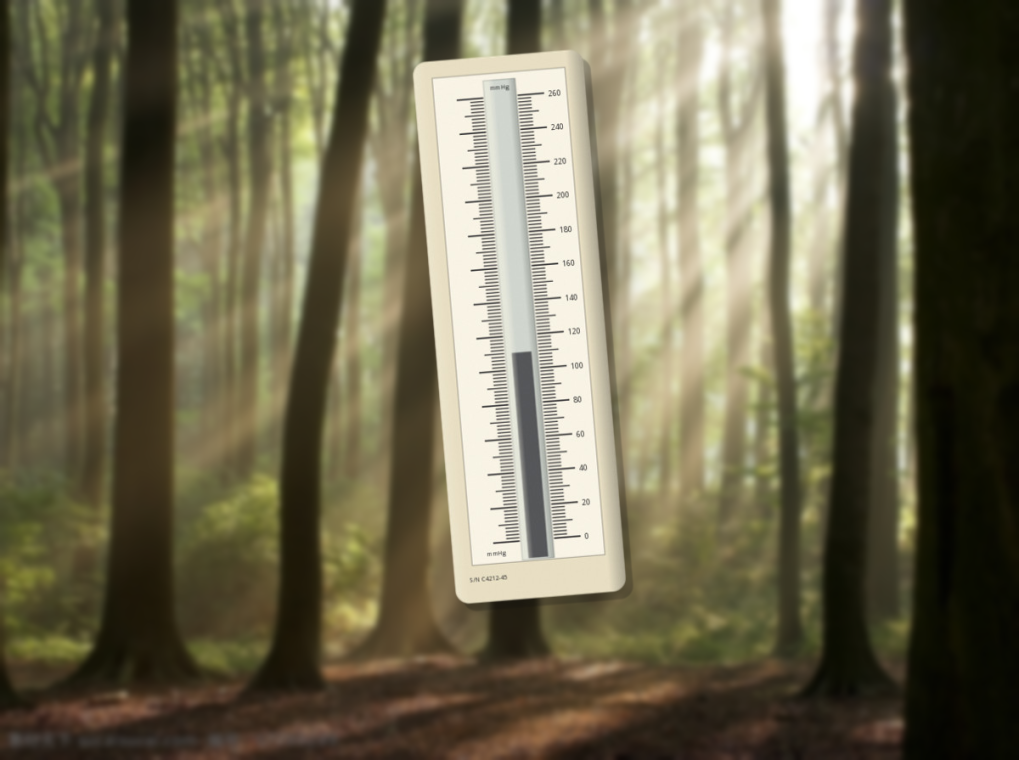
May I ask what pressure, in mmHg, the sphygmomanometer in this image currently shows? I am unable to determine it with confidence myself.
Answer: 110 mmHg
